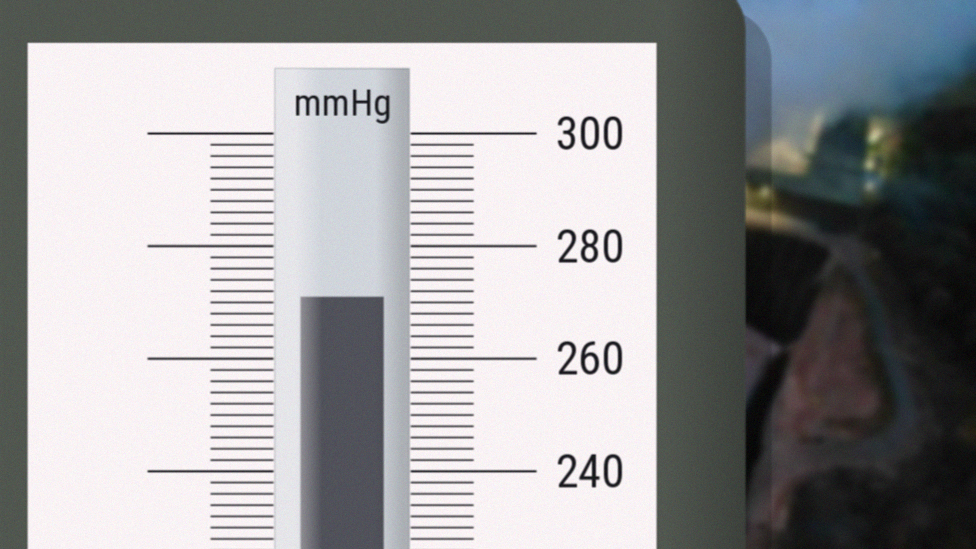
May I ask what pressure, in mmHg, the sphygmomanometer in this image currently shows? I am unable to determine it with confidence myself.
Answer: 271 mmHg
